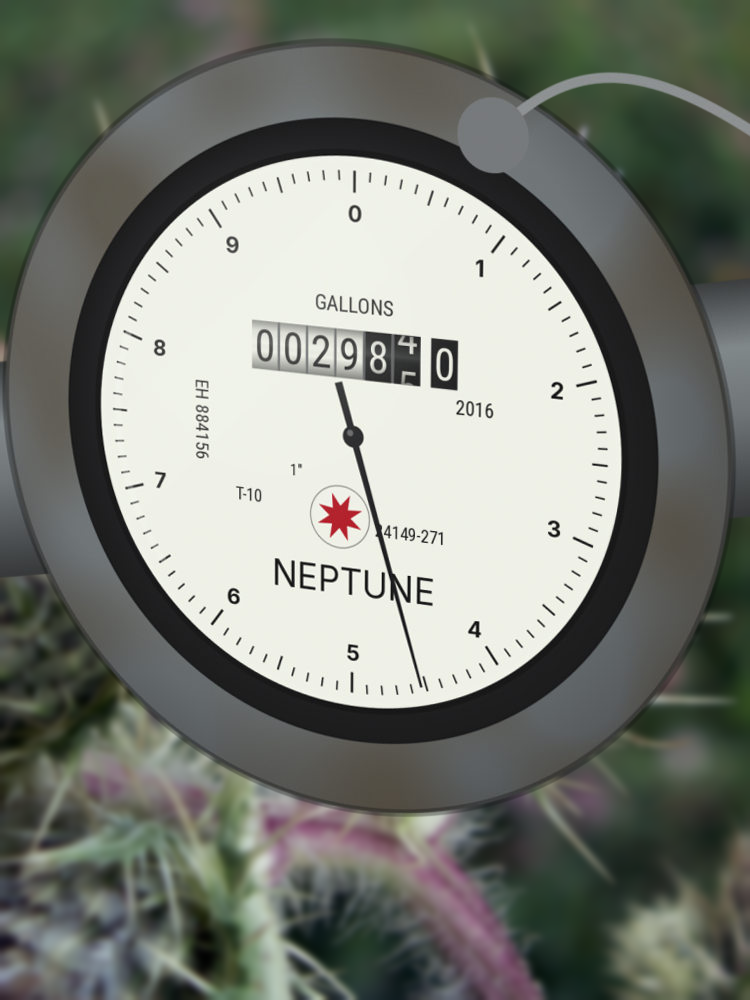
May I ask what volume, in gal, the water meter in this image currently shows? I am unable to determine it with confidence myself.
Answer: 29844.5 gal
